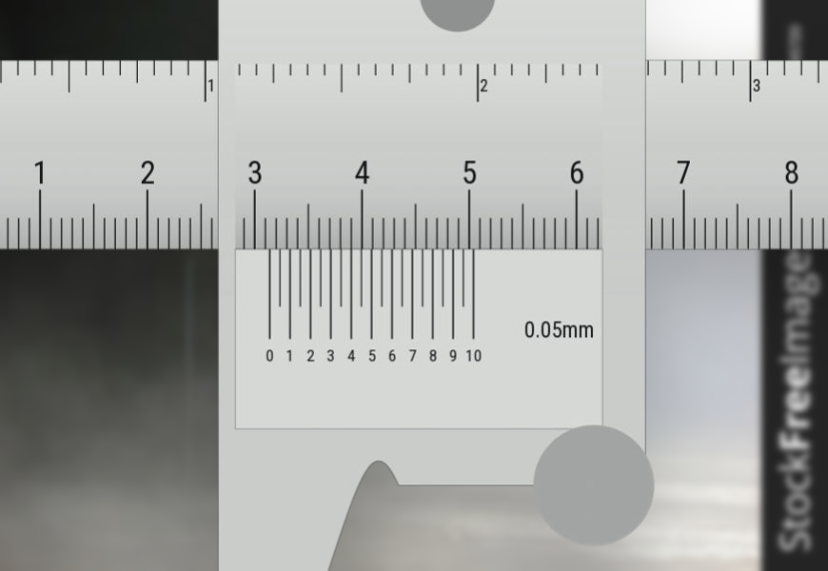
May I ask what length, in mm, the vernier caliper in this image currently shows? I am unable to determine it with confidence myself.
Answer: 31.4 mm
